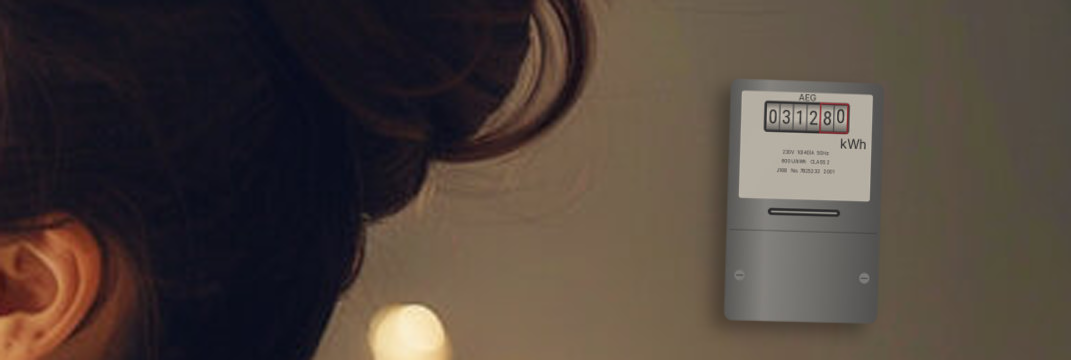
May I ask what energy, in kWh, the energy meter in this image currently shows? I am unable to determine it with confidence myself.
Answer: 312.80 kWh
